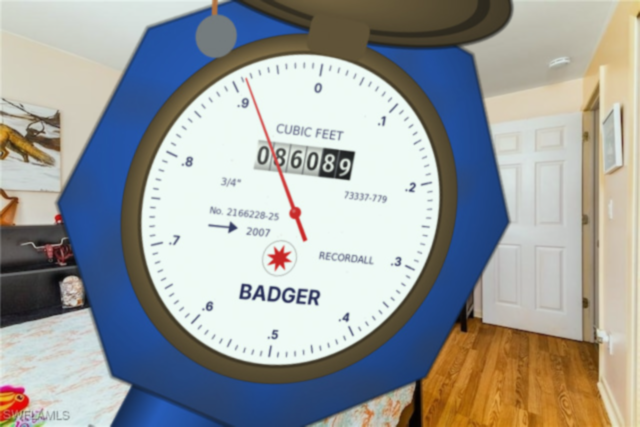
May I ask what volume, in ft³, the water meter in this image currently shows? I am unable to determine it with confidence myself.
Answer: 86088.91 ft³
